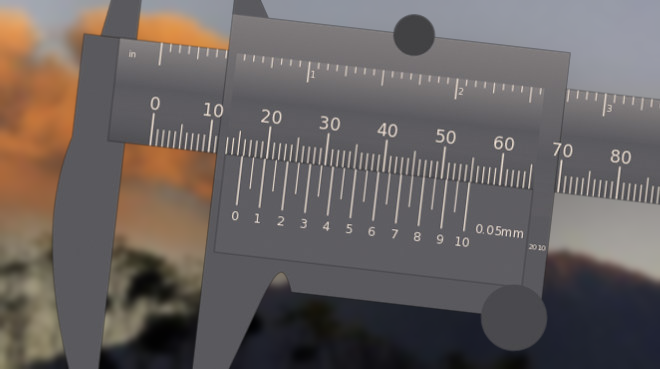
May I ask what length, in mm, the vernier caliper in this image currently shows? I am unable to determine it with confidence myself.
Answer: 15.8 mm
